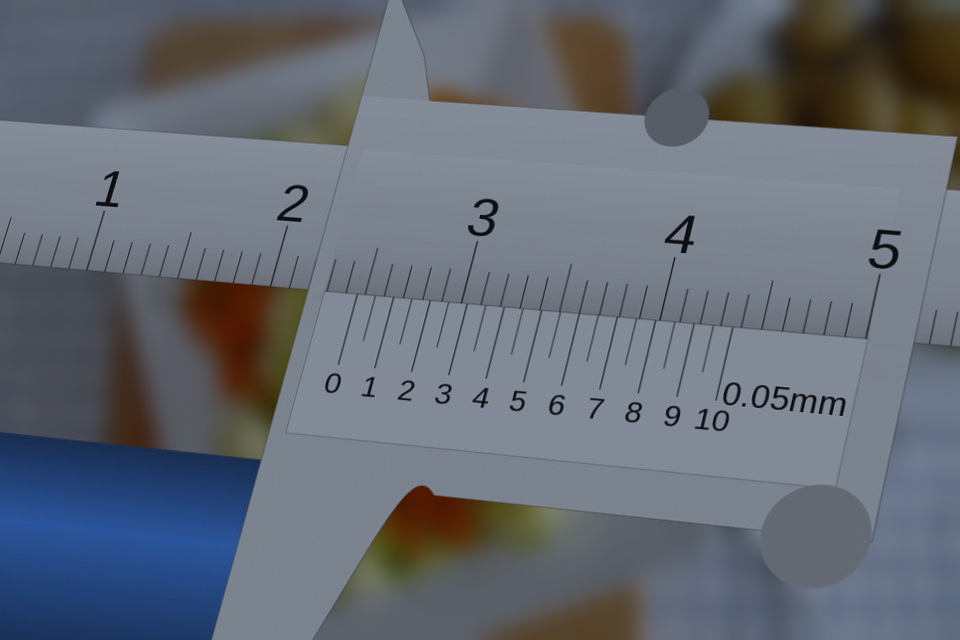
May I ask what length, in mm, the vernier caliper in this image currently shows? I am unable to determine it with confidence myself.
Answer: 24.6 mm
